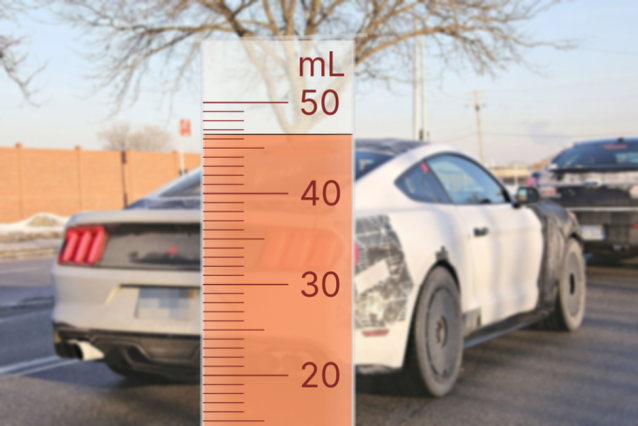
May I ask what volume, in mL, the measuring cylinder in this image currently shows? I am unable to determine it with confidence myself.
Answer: 46.5 mL
